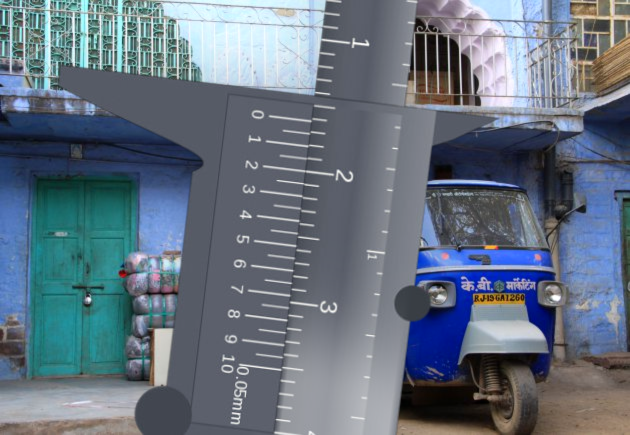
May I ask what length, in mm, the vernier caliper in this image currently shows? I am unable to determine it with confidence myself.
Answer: 16.2 mm
